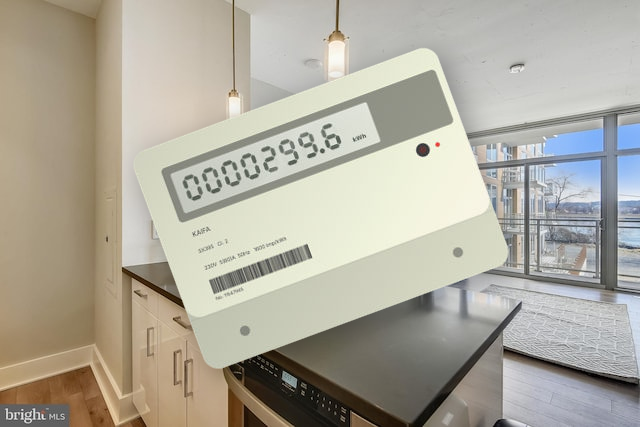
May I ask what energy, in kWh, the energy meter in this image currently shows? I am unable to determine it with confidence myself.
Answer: 299.6 kWh
